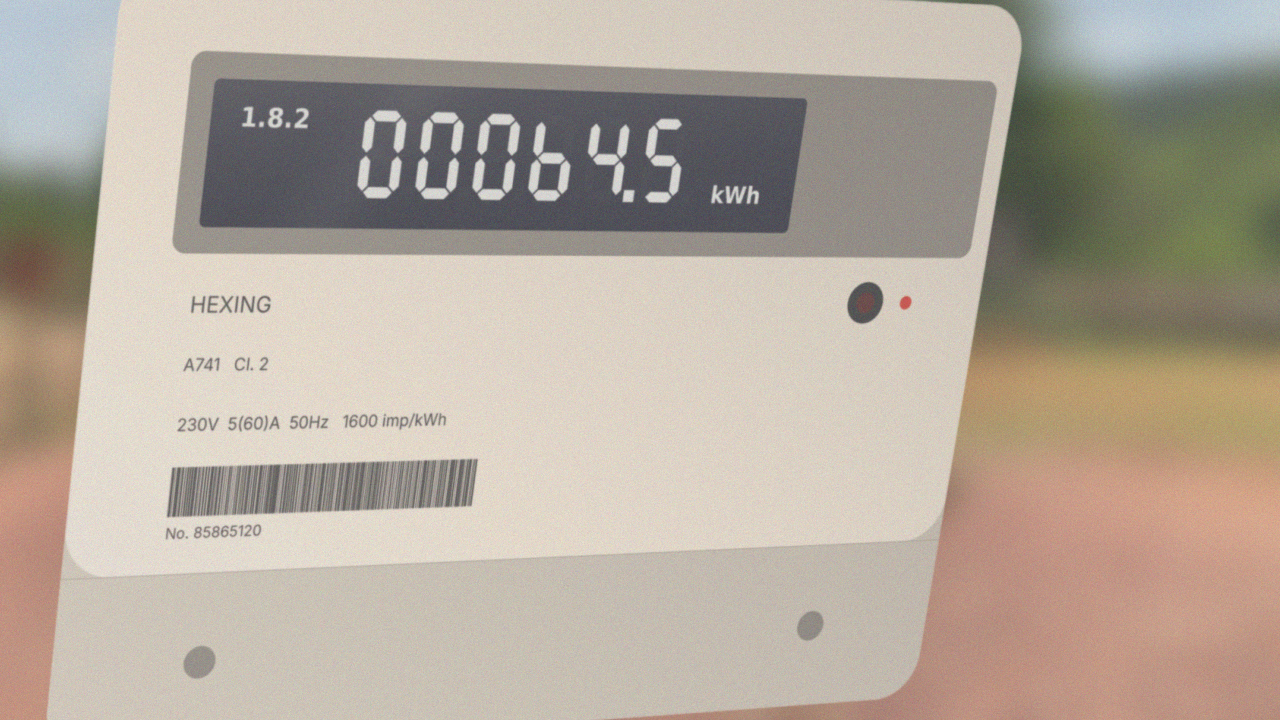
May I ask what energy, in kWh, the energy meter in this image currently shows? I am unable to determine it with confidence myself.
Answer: 64.5 kWh
